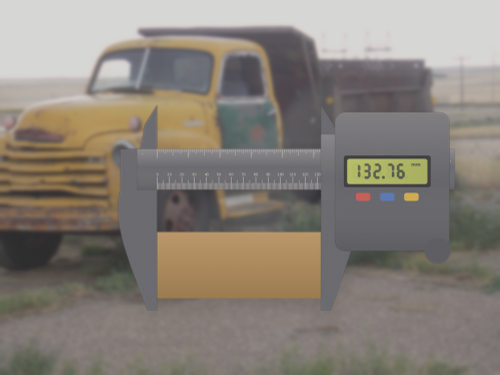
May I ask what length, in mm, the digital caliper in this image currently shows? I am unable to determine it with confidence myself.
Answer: 132.76 mm
